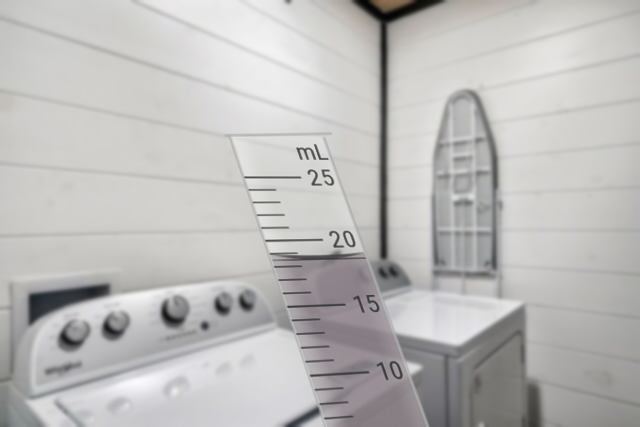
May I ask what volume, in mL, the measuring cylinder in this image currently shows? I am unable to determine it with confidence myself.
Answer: 18.5 mL
